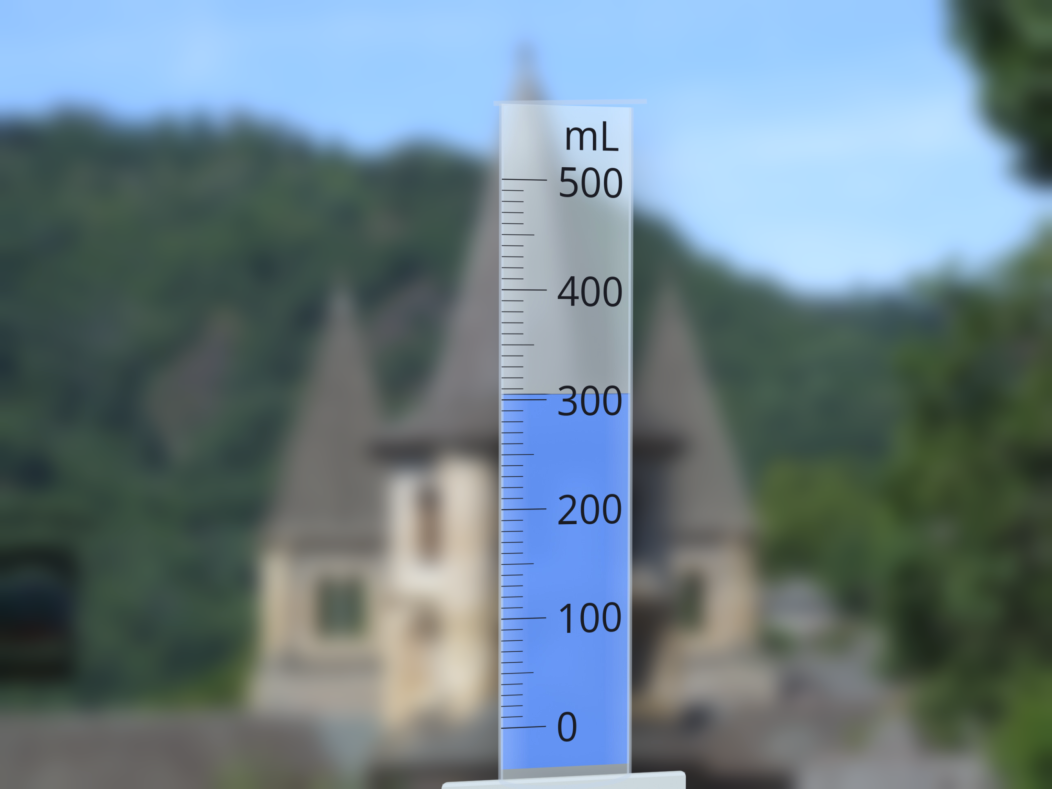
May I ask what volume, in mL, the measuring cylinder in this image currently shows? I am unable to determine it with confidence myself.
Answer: 305 mL
